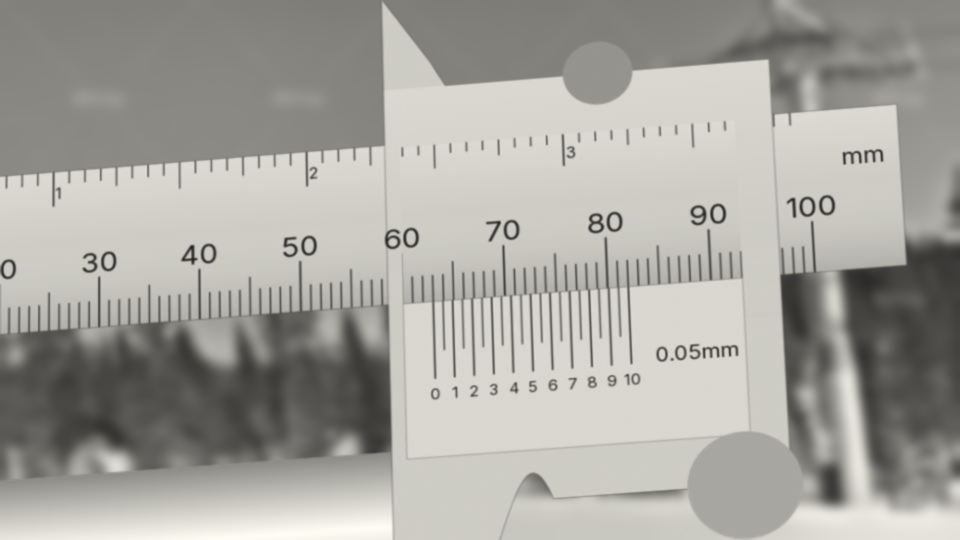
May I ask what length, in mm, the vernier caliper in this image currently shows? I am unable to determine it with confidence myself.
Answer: 63.0 mm
